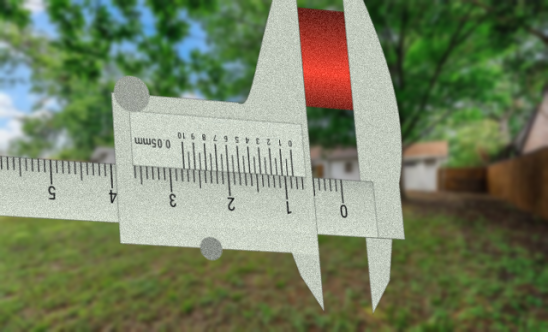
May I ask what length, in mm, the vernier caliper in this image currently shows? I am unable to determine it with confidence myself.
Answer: 8.6 mm
